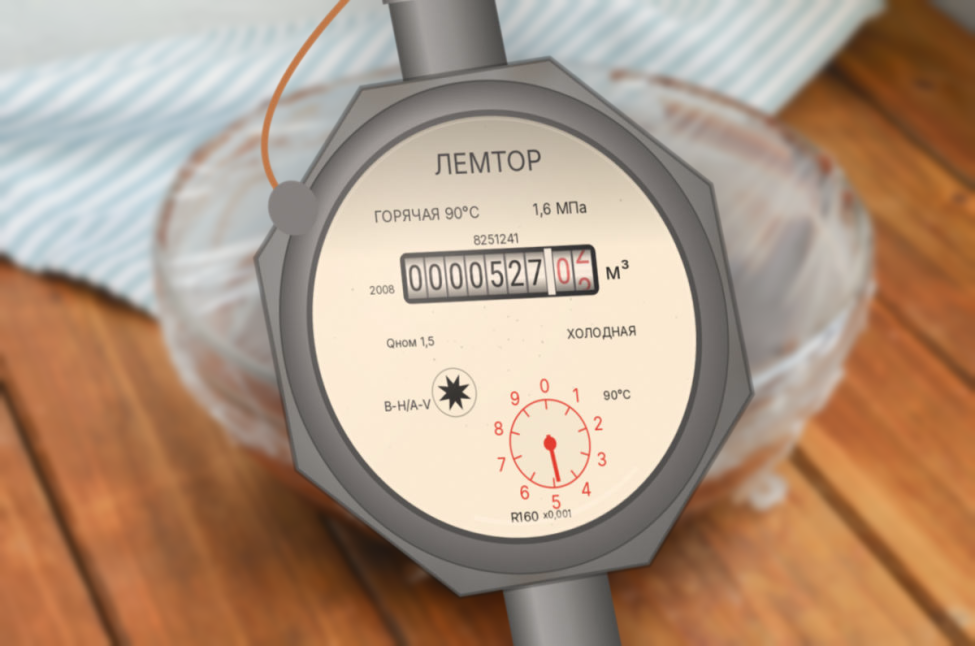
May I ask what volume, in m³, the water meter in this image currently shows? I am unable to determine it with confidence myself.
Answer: 527.024 m³
